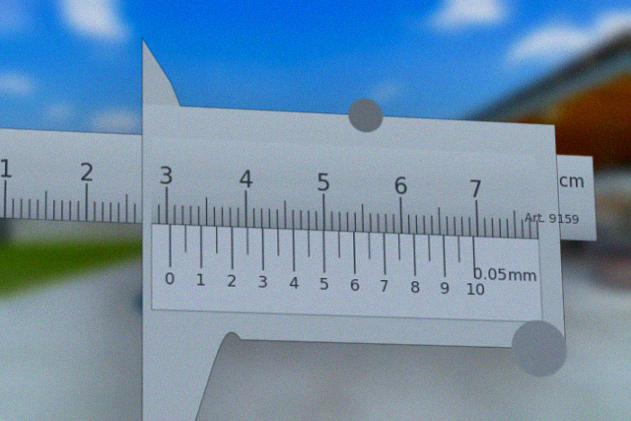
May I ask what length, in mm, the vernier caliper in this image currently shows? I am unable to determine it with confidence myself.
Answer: 30.4 mm
